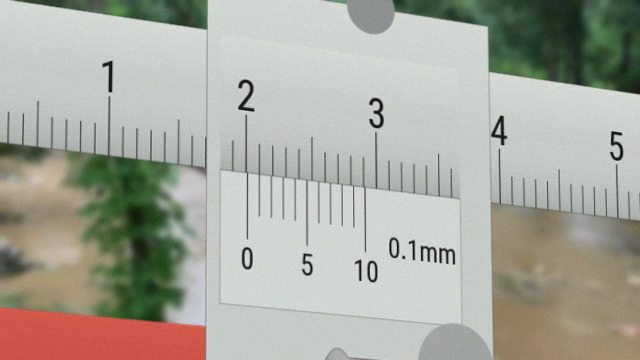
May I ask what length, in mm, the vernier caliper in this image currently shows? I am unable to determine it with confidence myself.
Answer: 20.1 mm
